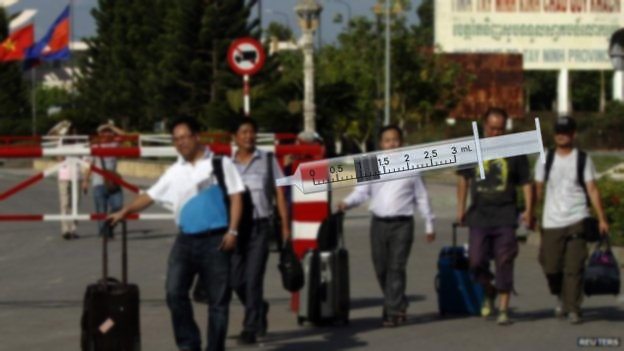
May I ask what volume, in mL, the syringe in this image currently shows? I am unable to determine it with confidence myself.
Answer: 0.9 mL
